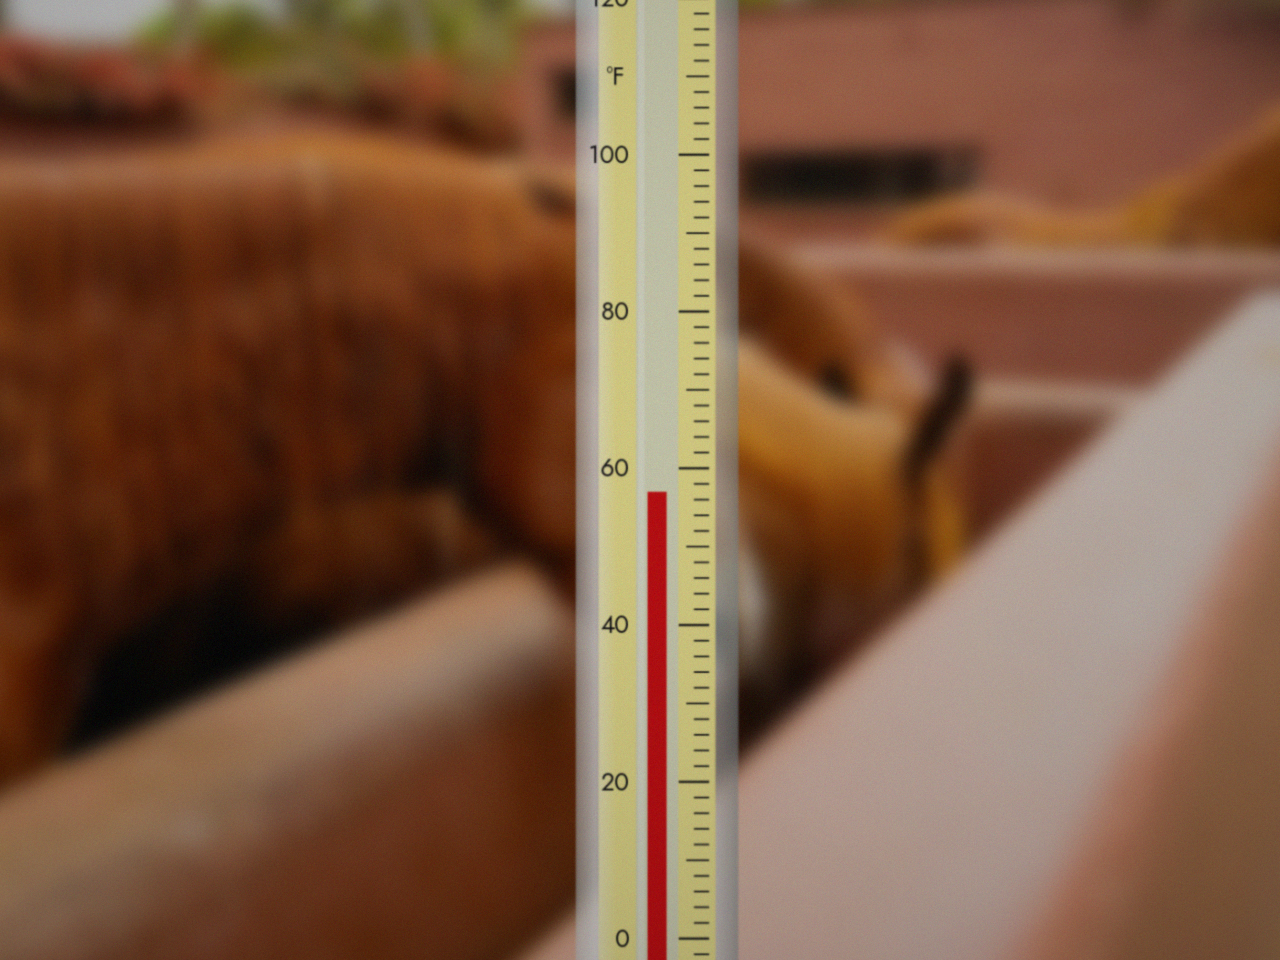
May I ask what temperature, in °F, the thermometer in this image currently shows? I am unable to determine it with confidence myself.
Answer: 57 °F
